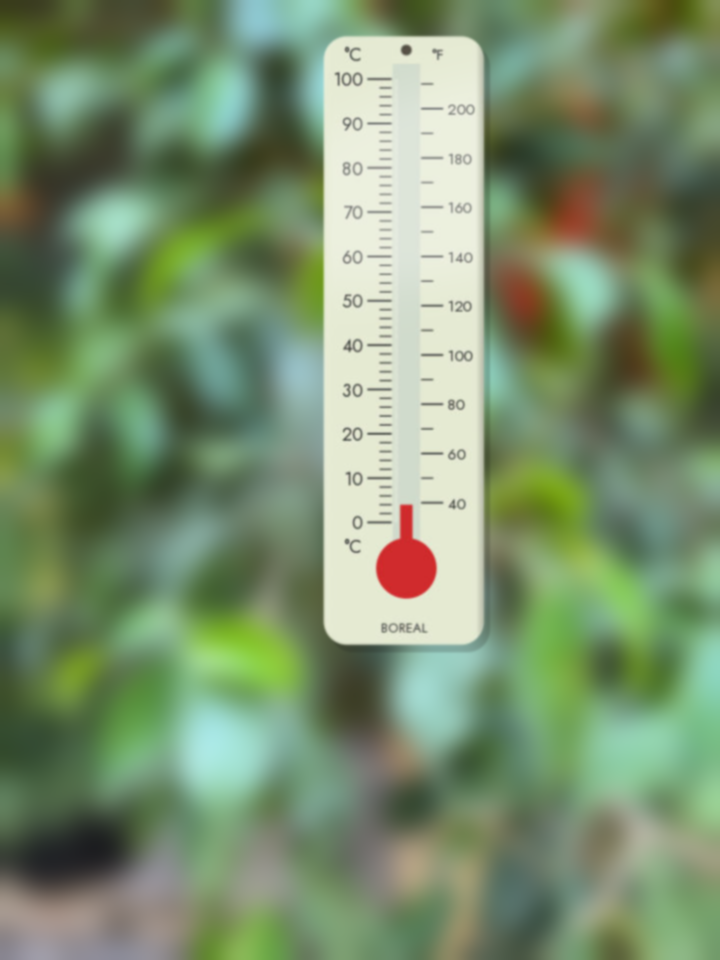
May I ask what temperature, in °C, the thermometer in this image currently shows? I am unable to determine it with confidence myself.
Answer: 4 °C
